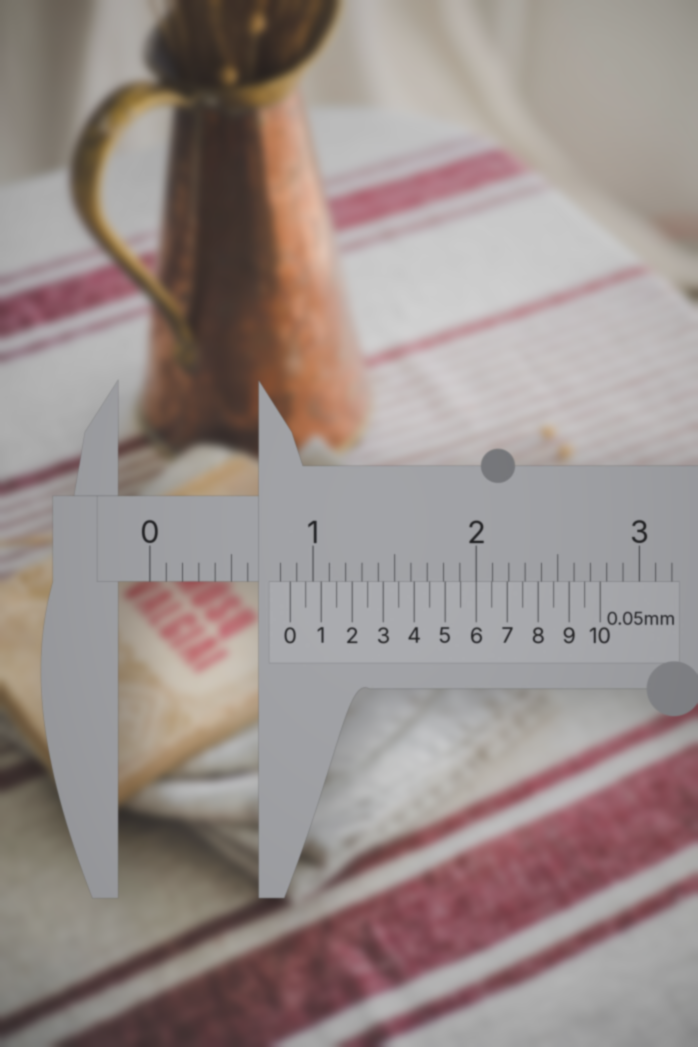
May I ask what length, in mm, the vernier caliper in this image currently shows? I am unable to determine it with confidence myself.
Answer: 8.6 mm
